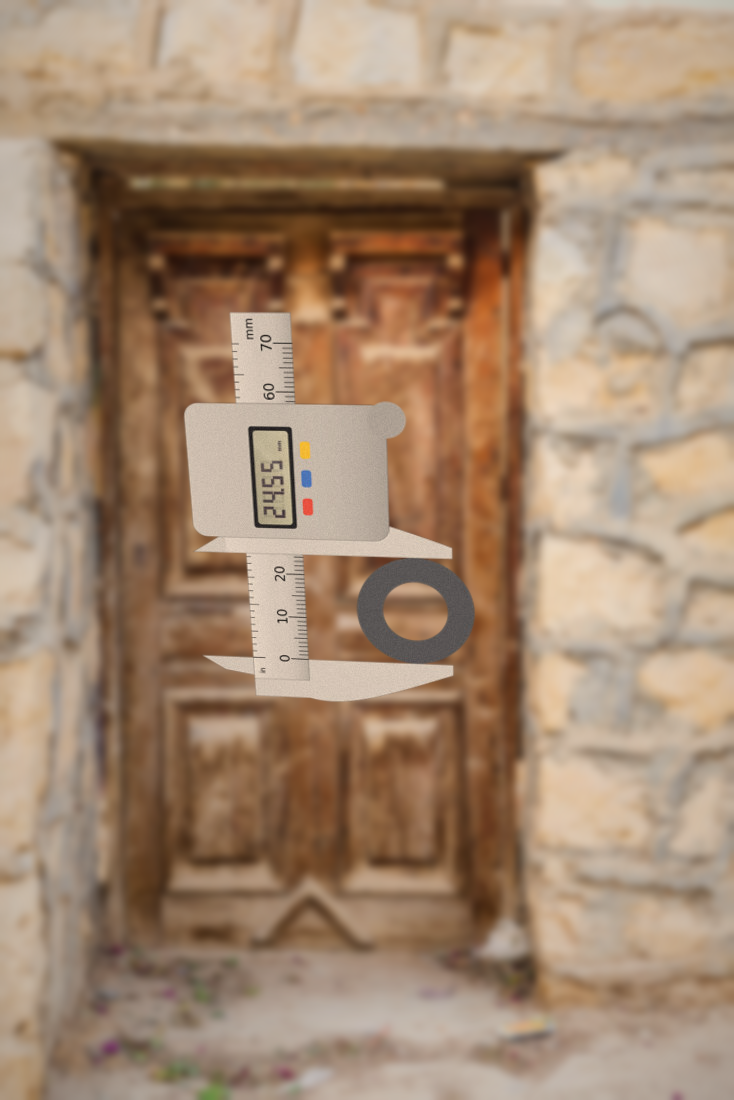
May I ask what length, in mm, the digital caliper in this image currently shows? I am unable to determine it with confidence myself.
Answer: 24.55 mm
